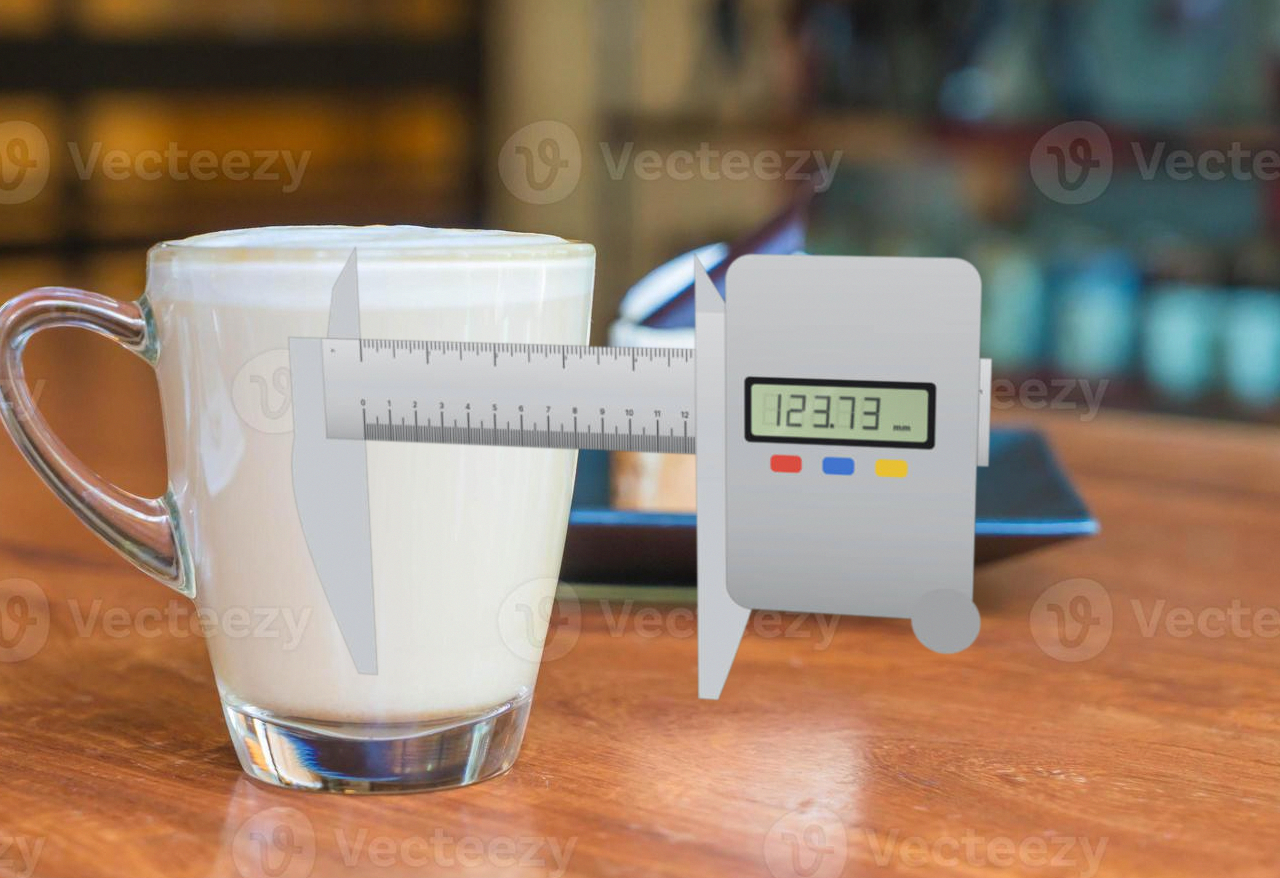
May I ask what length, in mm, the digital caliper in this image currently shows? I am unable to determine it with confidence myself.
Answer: 123.73 mm
